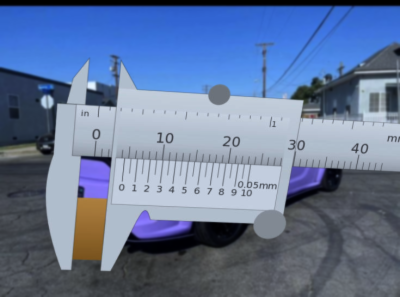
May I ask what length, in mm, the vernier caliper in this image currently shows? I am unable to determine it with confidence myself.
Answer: 4.4 mm
